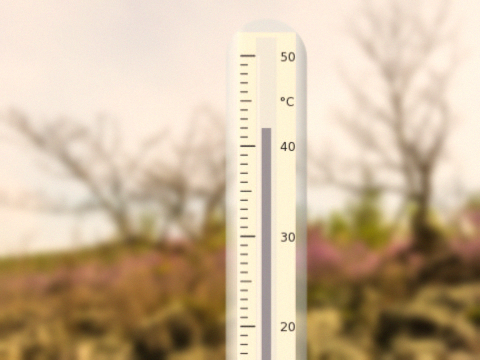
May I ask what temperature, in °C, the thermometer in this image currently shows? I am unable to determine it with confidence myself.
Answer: 42 °C
